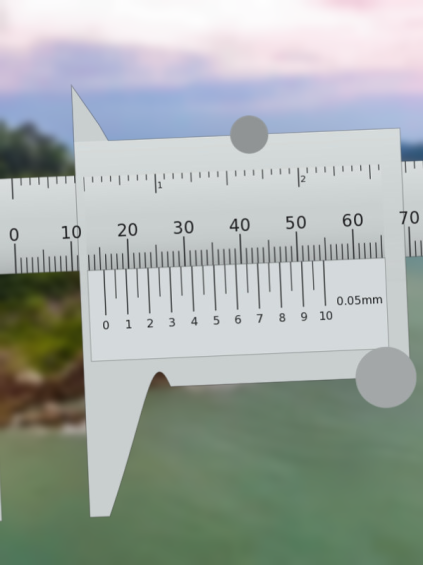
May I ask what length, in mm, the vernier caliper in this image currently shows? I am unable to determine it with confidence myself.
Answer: 15.6 mm
